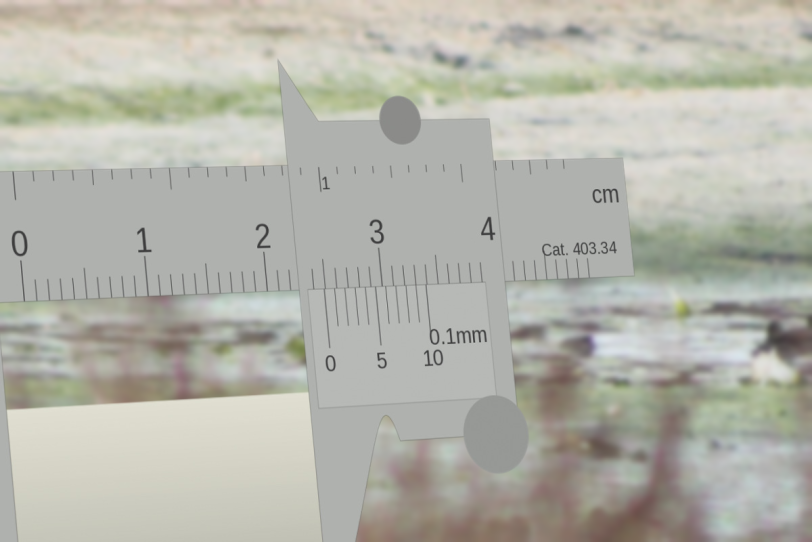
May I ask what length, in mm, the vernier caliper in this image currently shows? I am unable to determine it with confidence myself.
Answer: 24.9 mm
